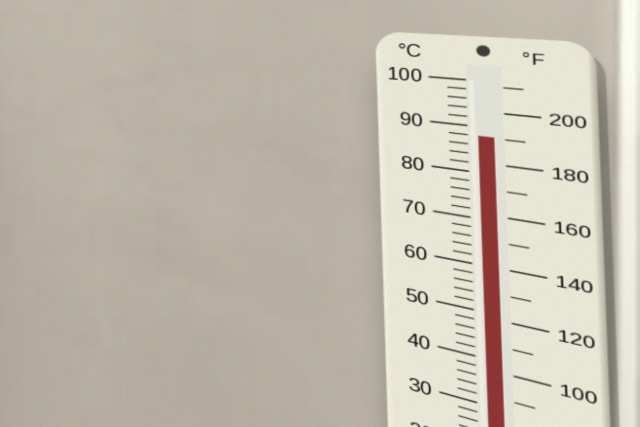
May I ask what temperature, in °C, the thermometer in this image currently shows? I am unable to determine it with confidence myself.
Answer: 88 °C
